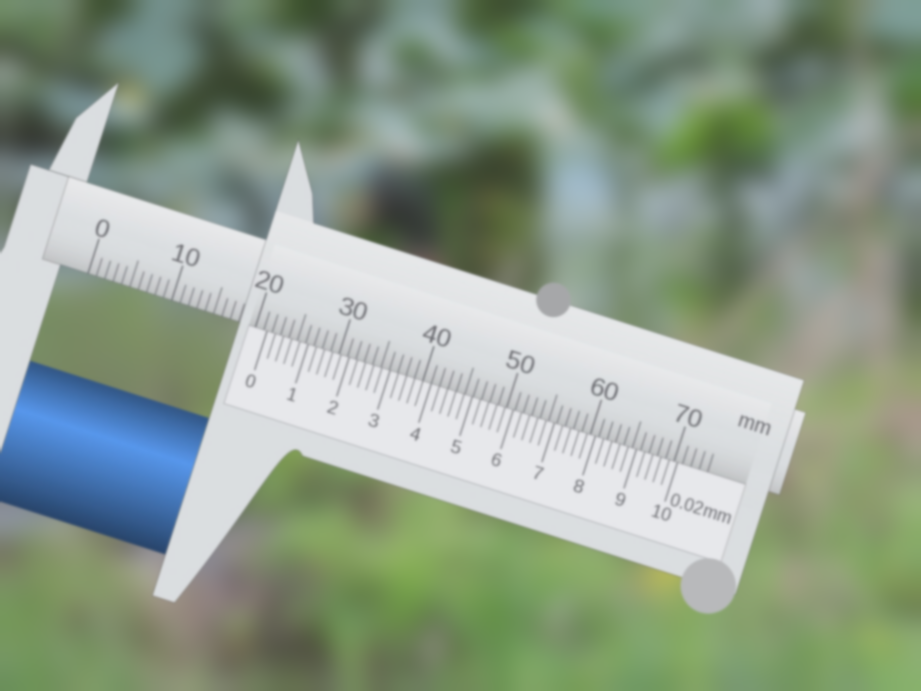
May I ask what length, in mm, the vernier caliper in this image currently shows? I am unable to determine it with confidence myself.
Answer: 21.4 mm
